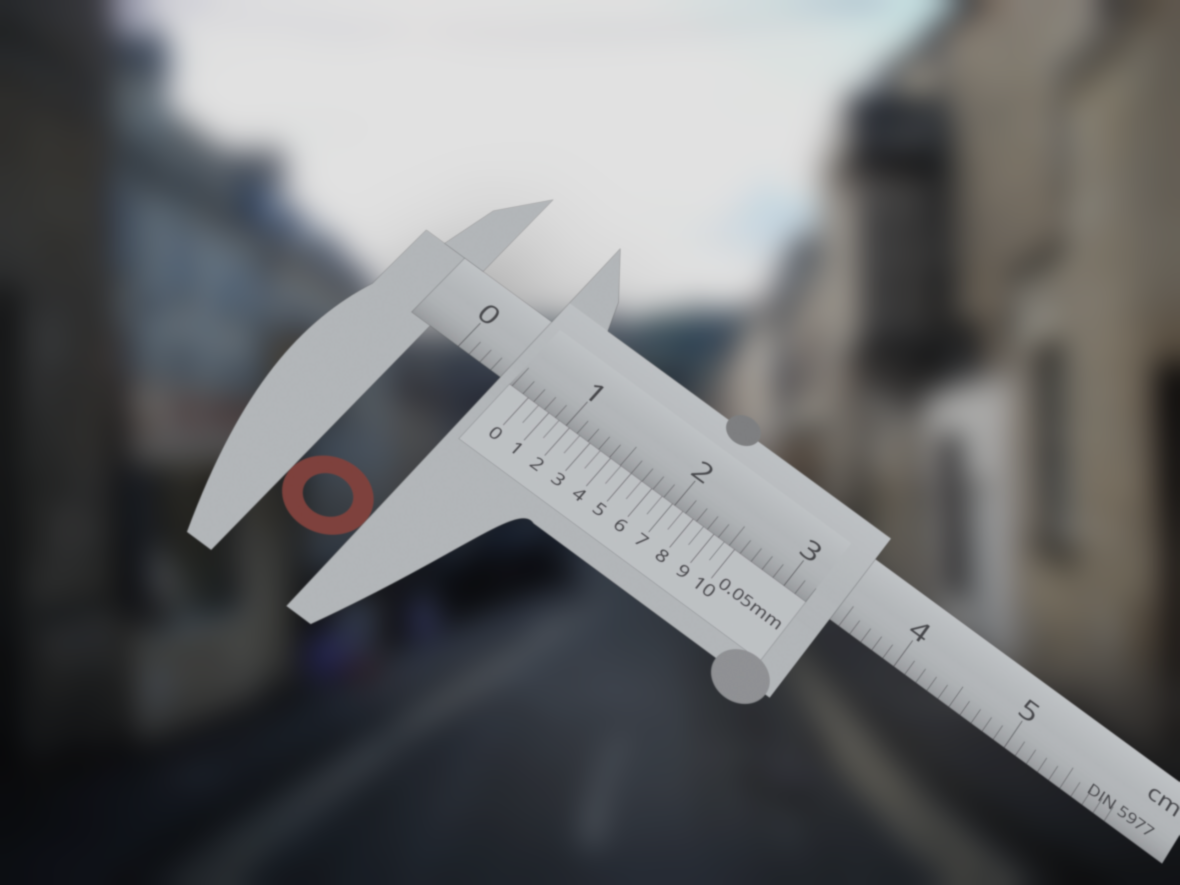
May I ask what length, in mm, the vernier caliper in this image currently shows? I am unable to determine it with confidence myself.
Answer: 6.5 mm
